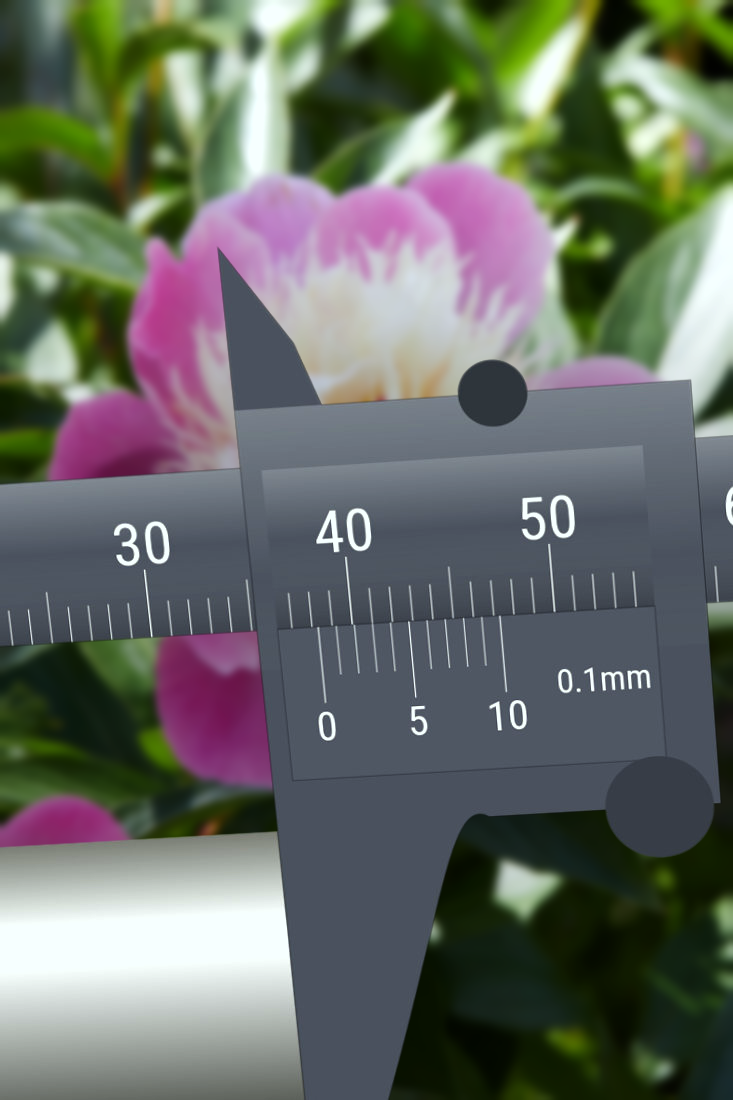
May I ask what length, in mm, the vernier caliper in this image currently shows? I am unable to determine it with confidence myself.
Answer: 38.3 mm
